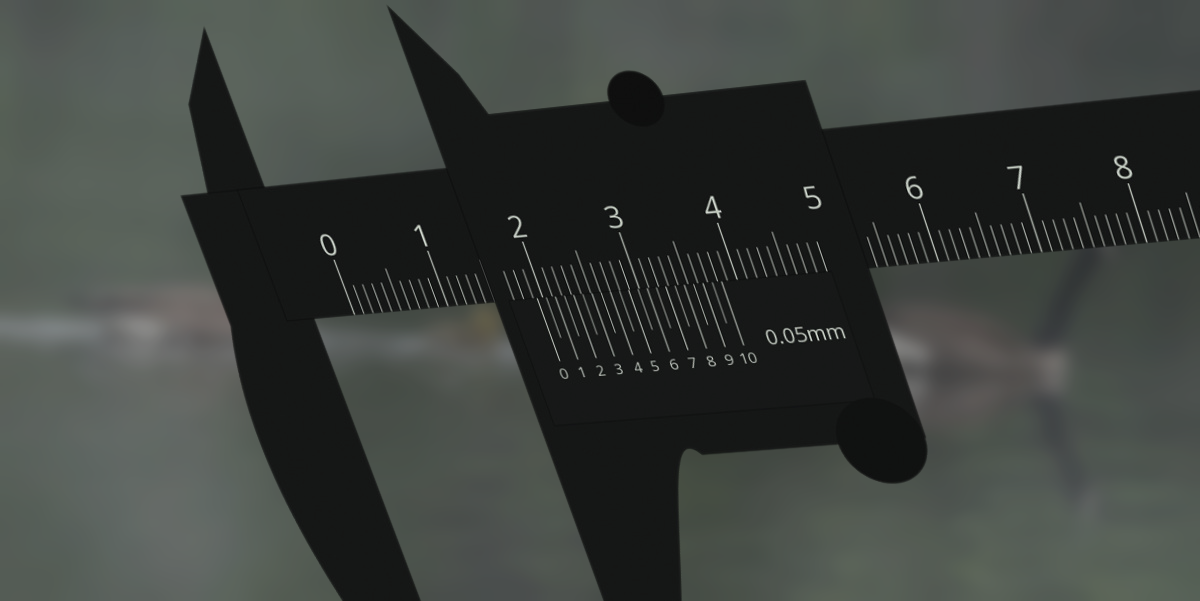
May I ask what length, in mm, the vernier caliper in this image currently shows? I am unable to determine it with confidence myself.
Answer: 19.4 mm
